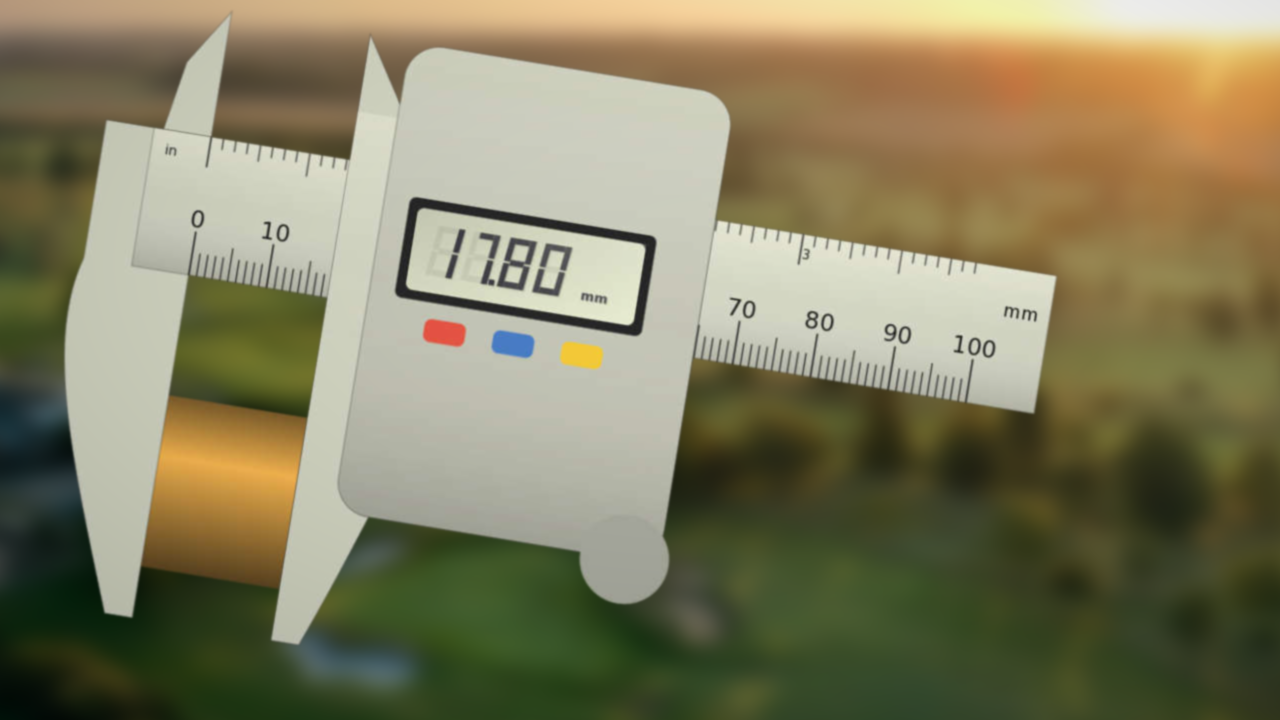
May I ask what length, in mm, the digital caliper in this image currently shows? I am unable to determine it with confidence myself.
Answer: 17.80 mm
